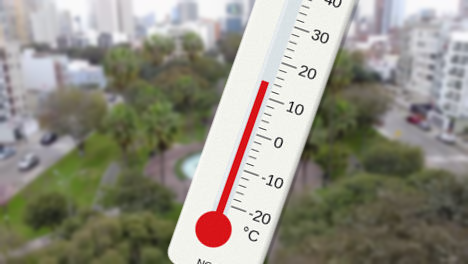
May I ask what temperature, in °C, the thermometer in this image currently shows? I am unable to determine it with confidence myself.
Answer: 14 °C
